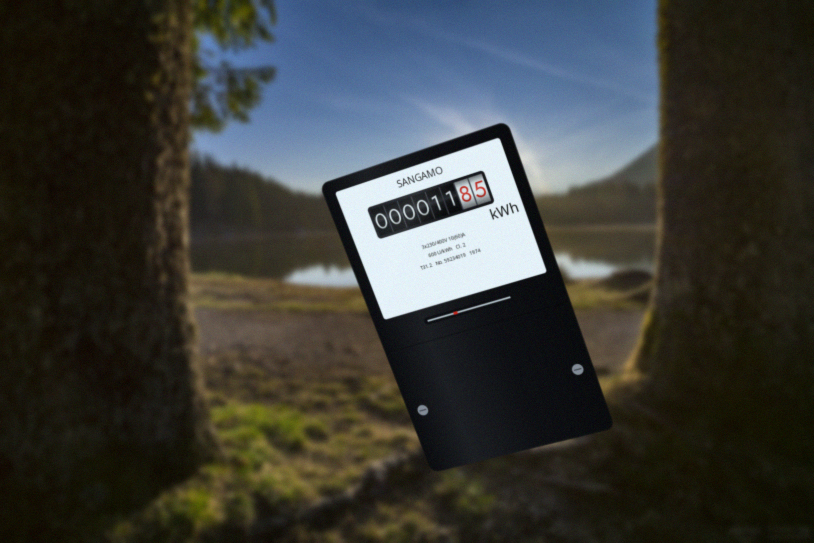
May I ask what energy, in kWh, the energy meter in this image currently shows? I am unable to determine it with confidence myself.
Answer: 11.85 kWh
